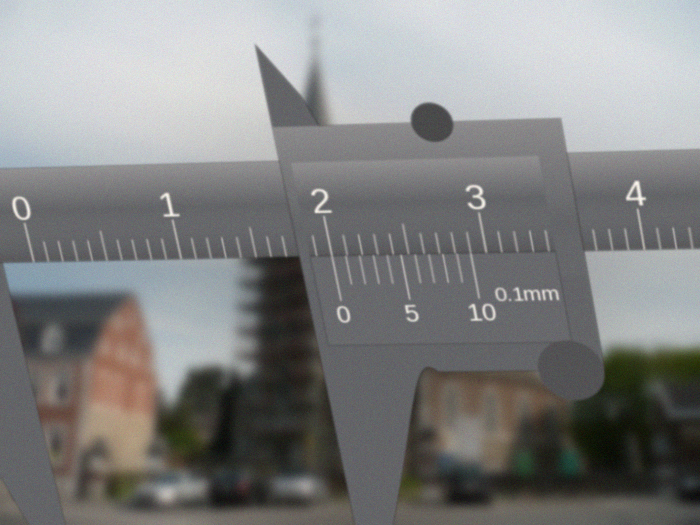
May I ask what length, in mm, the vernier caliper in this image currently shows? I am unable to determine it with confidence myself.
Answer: 20.0 mm
